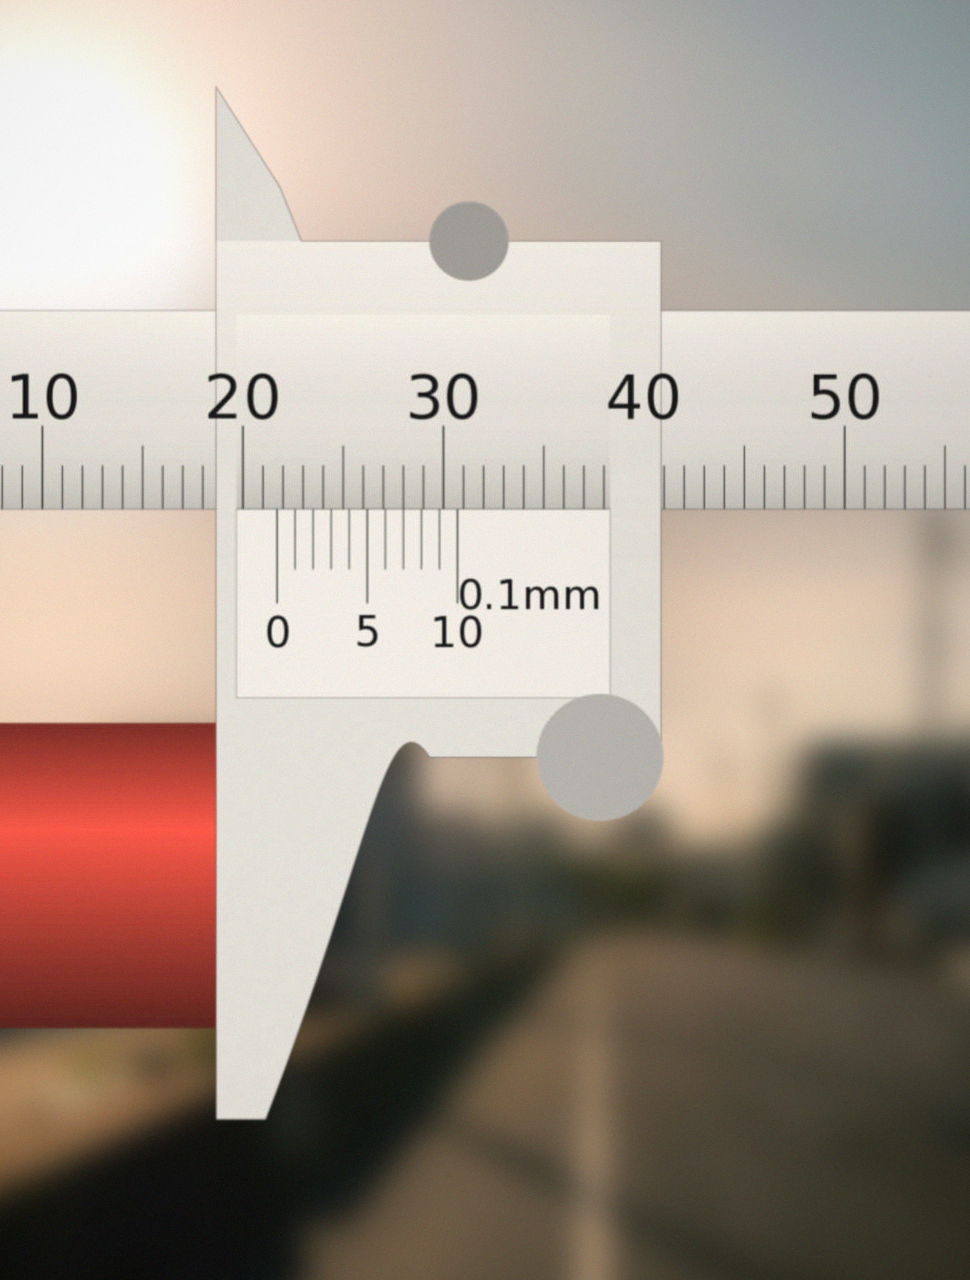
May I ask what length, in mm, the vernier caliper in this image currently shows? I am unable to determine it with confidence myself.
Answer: 21.7 mm
